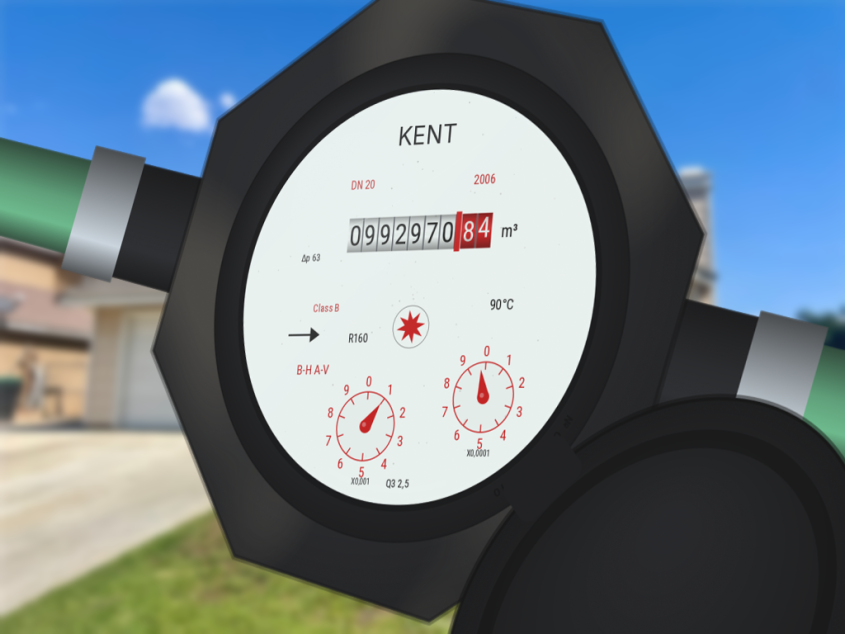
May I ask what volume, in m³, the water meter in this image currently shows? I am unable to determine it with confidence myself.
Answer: 992970.8409 m³
